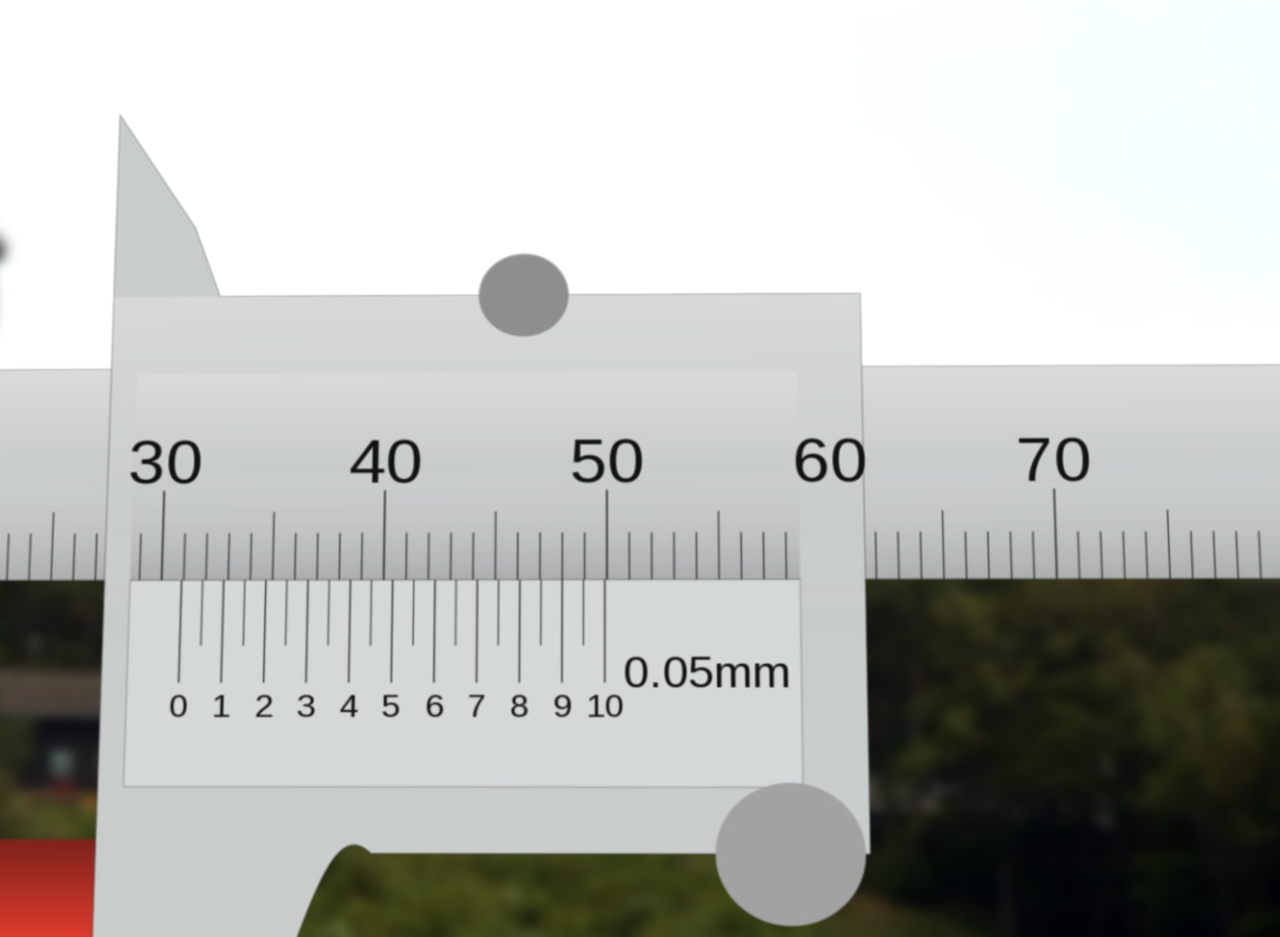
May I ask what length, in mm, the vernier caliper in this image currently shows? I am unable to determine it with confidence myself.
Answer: 30.9 mm
